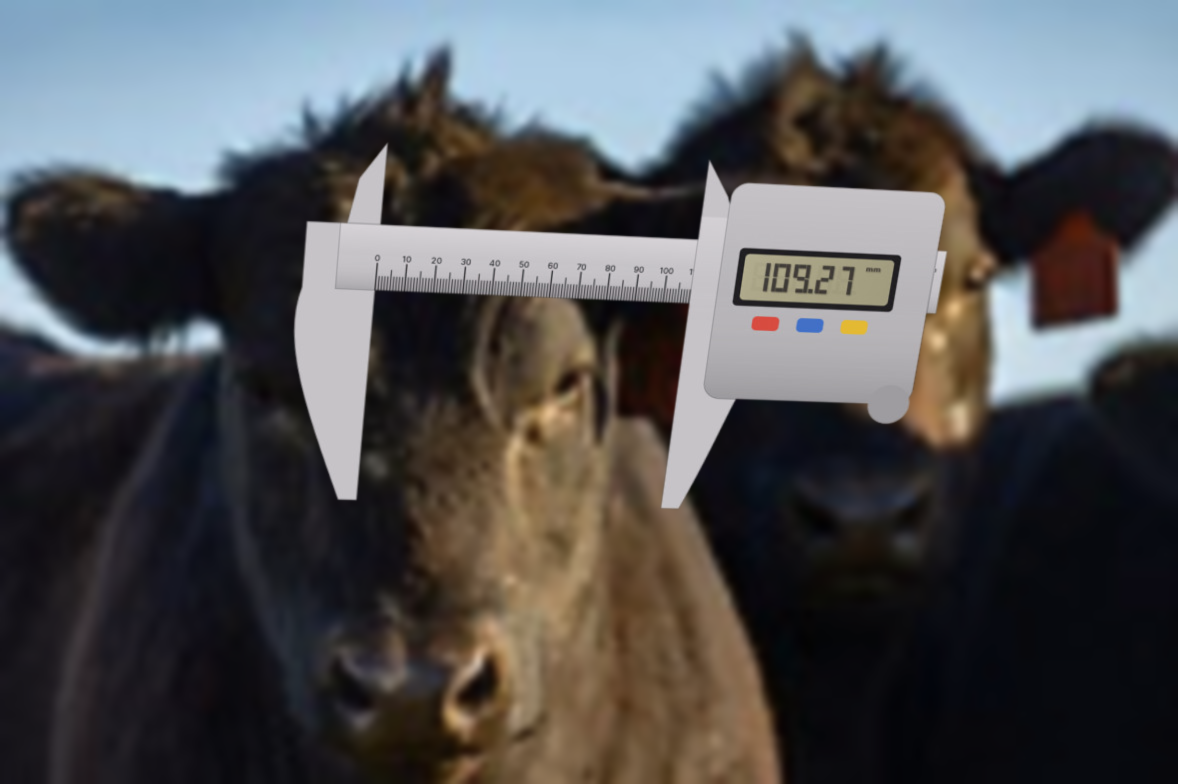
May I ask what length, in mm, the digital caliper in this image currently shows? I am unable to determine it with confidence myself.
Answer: 109.27 mm
